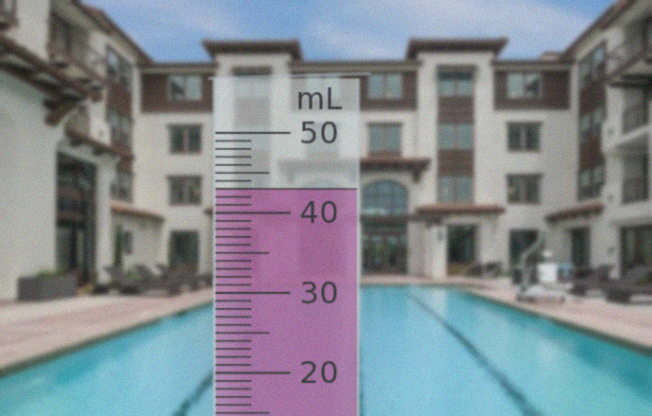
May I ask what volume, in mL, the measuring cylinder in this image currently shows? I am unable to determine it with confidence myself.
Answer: 43 mL
